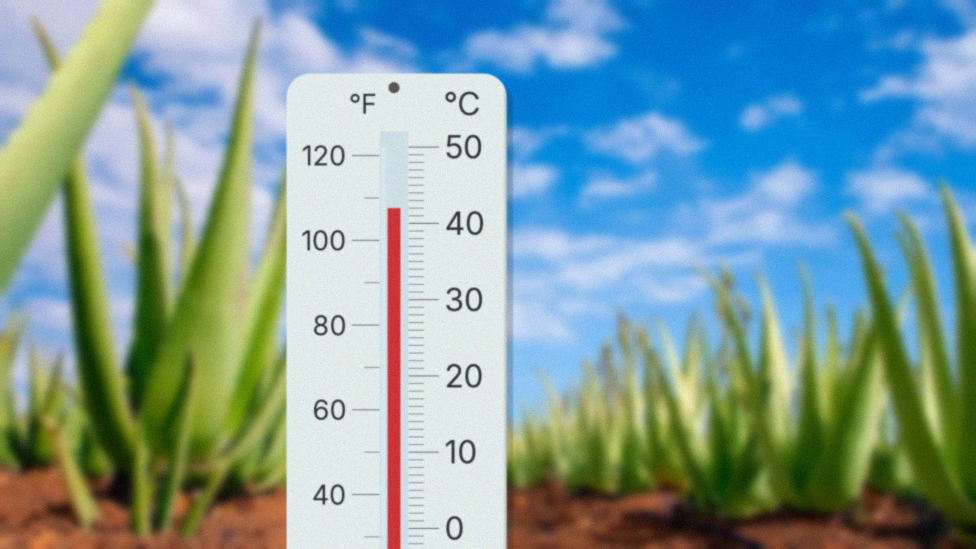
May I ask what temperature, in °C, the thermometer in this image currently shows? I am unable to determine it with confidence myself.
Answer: 42 °C
